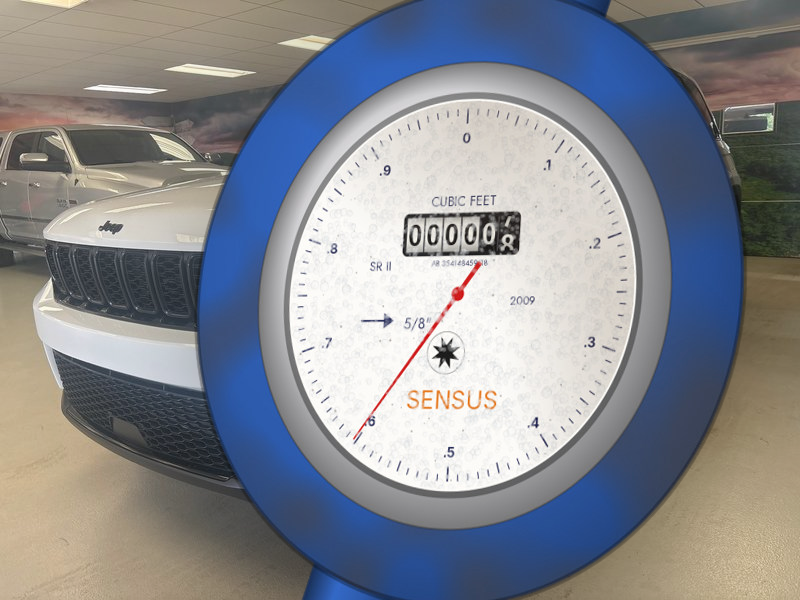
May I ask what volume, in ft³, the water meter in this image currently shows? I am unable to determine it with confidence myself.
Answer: 7.60 ft³
